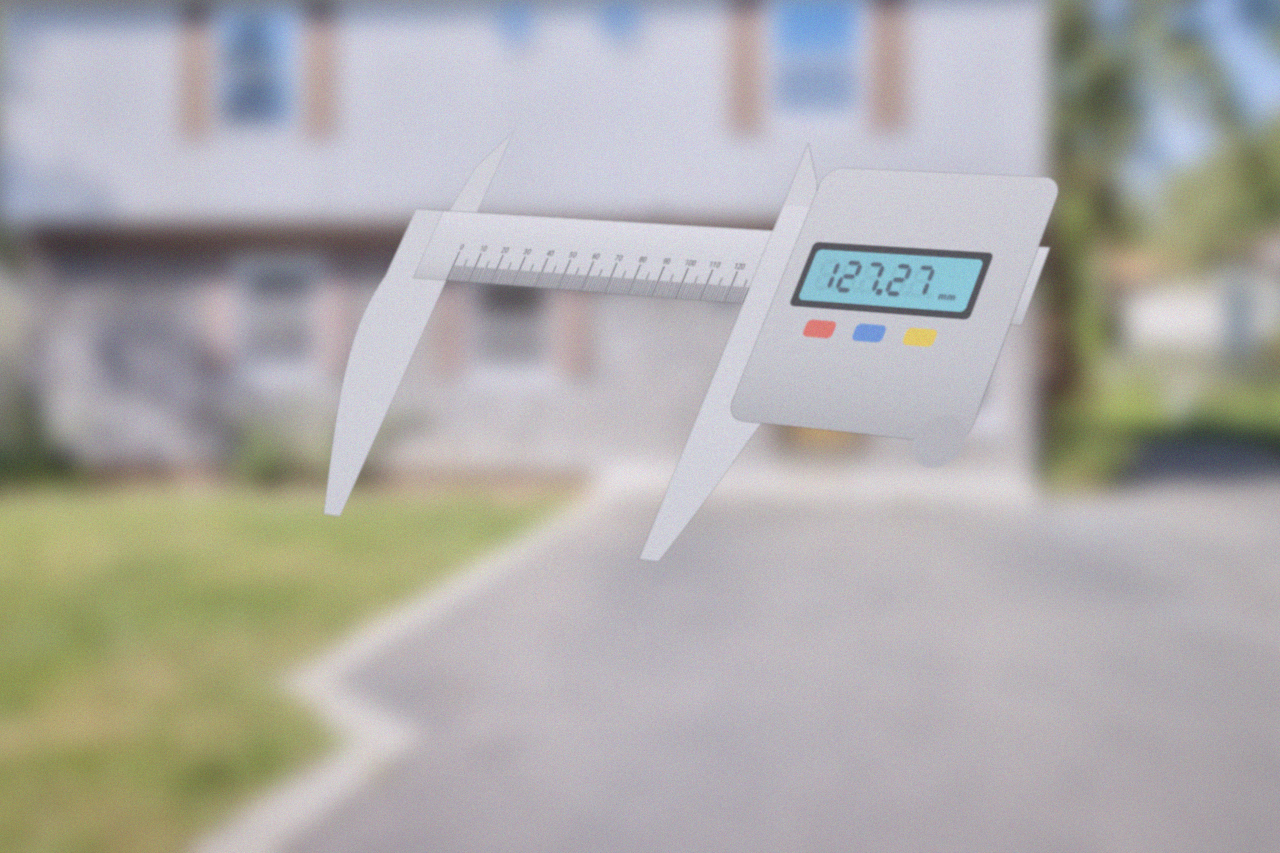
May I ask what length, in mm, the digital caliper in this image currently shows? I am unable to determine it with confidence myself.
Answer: 127.27 mm
